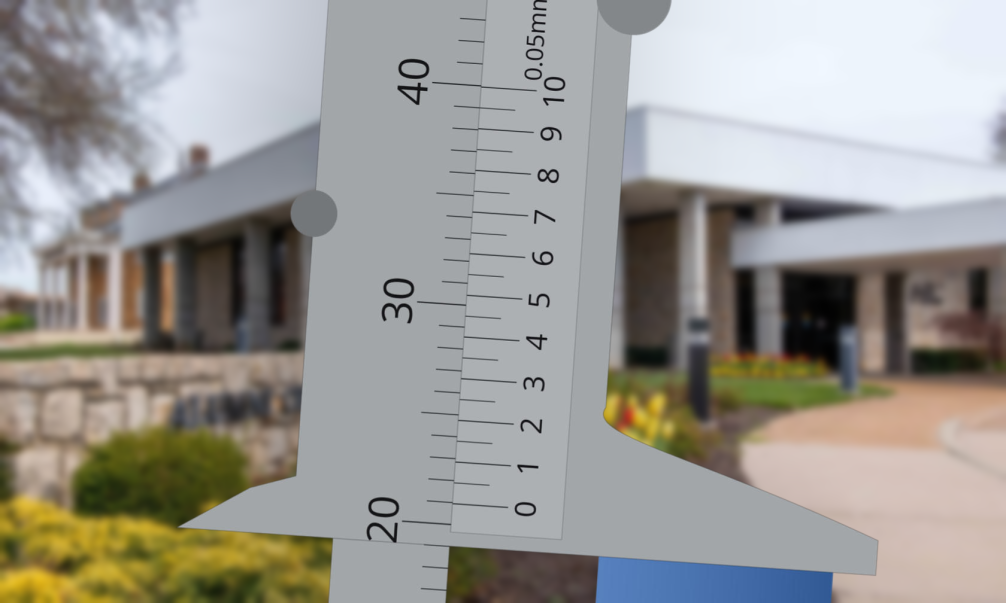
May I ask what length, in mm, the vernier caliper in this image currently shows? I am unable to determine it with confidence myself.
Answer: 20.95 mm
